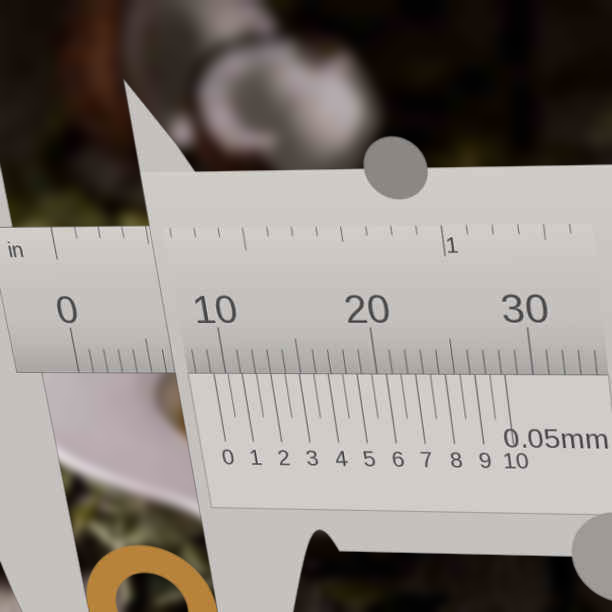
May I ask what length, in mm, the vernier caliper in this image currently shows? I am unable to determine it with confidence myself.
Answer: 9.2 mm
